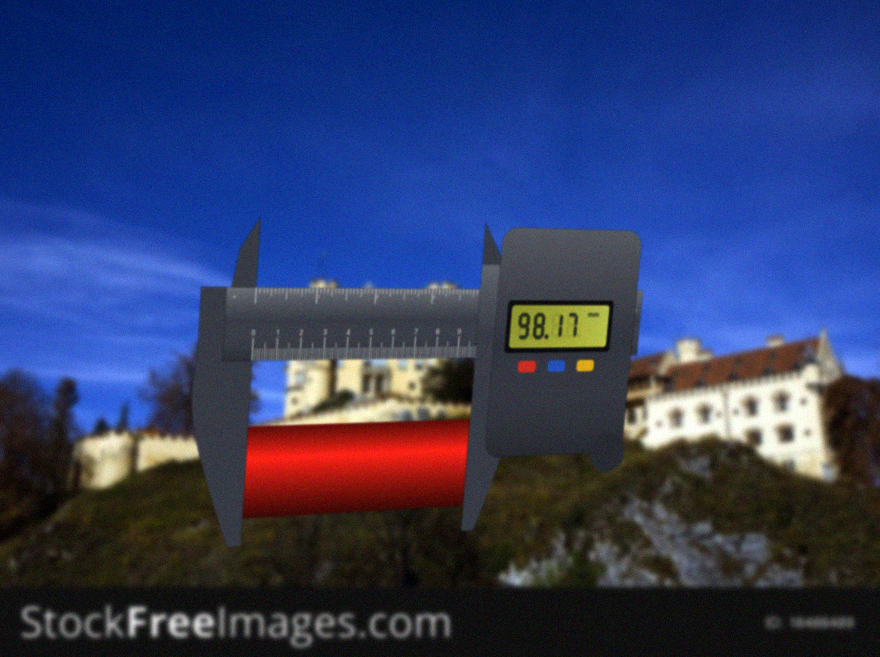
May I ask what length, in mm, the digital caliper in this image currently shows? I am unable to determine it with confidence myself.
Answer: 98.17 mm
